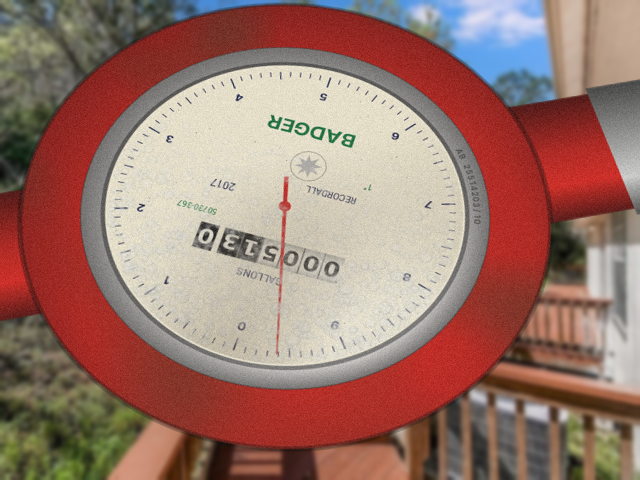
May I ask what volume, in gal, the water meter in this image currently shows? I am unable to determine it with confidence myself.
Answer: 5129.6 gal
